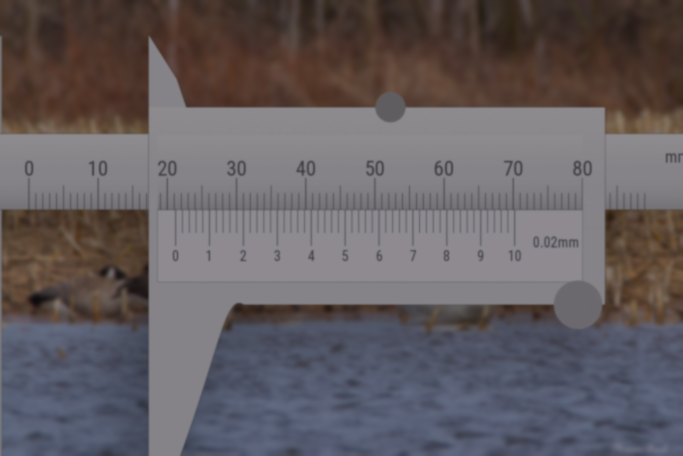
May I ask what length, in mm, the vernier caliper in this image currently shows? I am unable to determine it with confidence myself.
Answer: 21.2 mm
